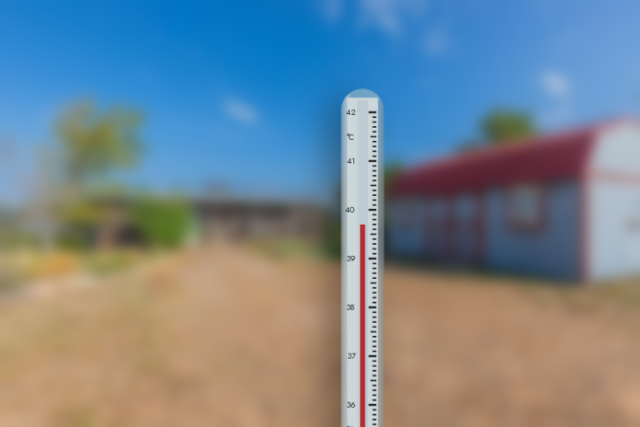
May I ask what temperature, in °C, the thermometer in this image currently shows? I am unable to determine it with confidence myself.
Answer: 39.7 °C
